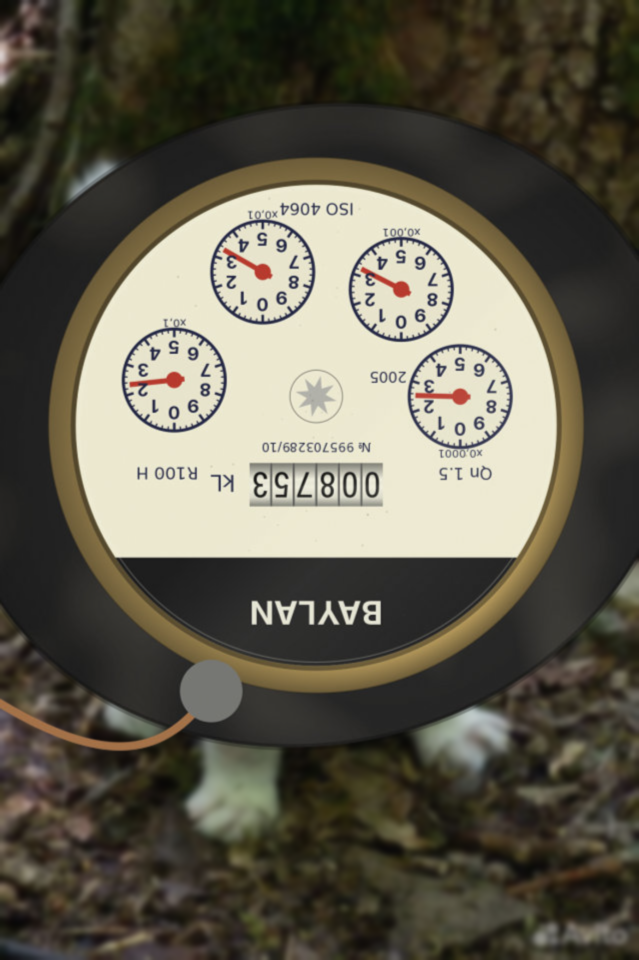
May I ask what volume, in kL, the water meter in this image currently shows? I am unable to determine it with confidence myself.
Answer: 8753.2332 kL
